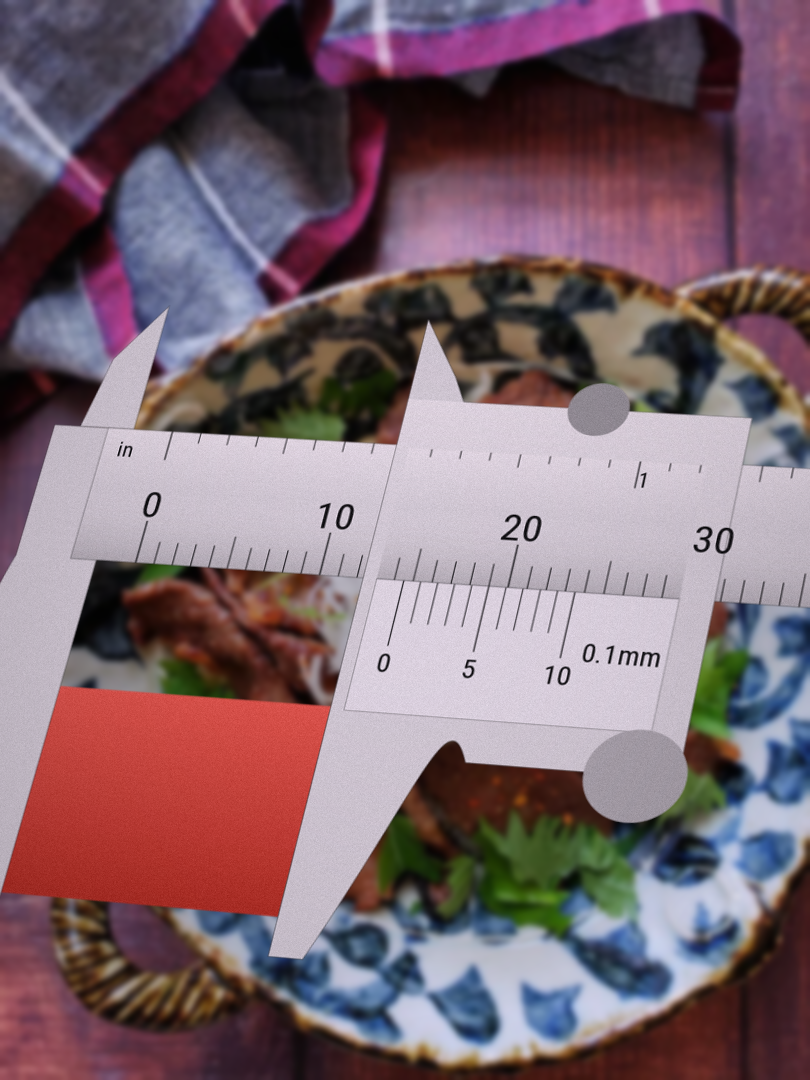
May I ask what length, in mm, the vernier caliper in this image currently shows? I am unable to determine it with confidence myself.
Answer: 14.5 mm
